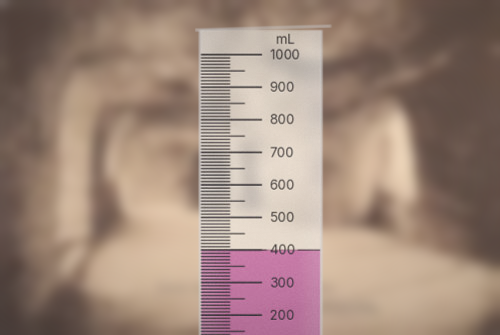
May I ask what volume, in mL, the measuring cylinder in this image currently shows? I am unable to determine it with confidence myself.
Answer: 400 mL
